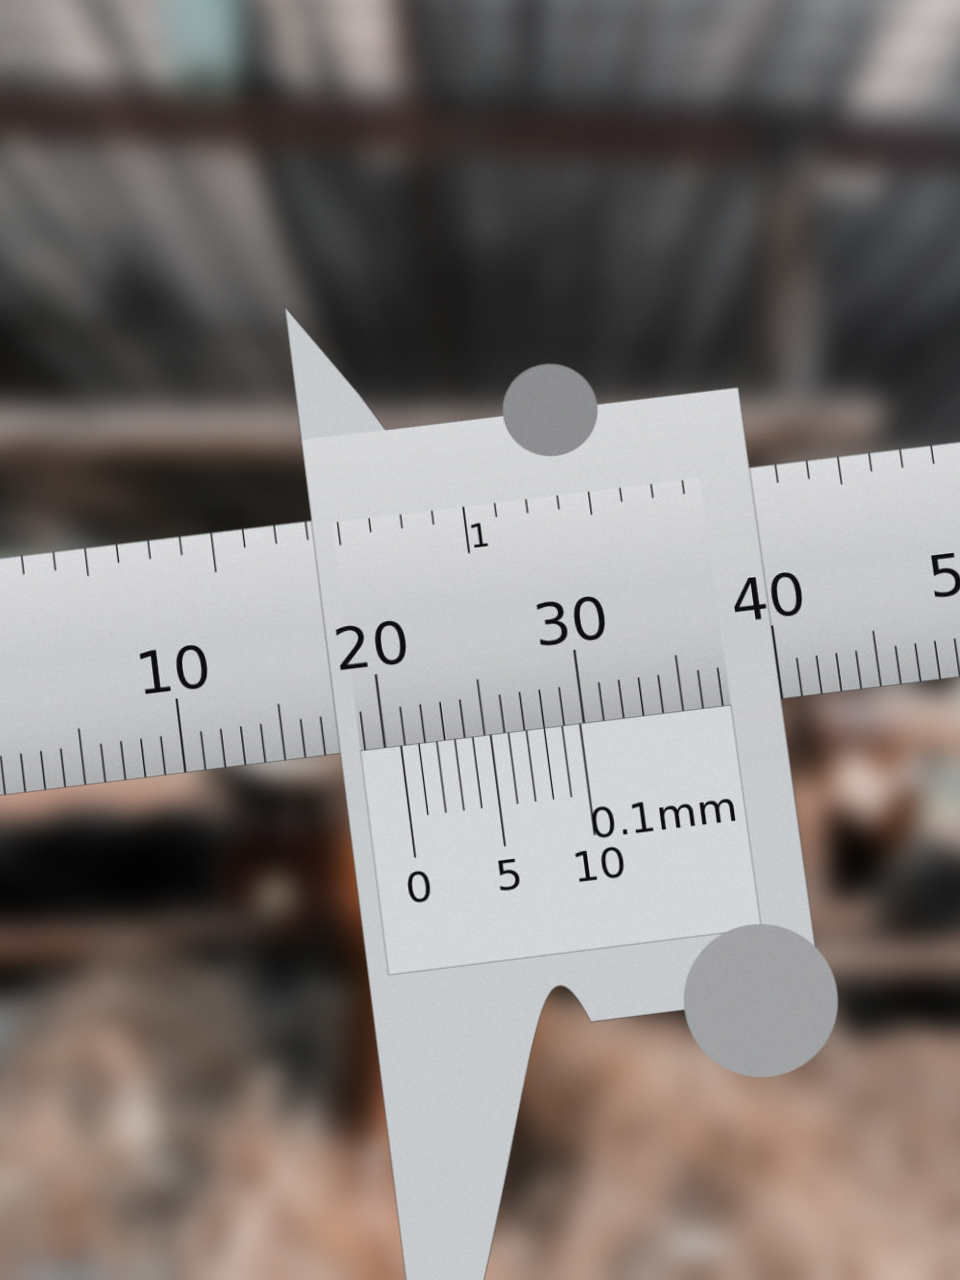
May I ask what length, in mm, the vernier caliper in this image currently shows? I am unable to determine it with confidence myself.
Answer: 20.8 mm
